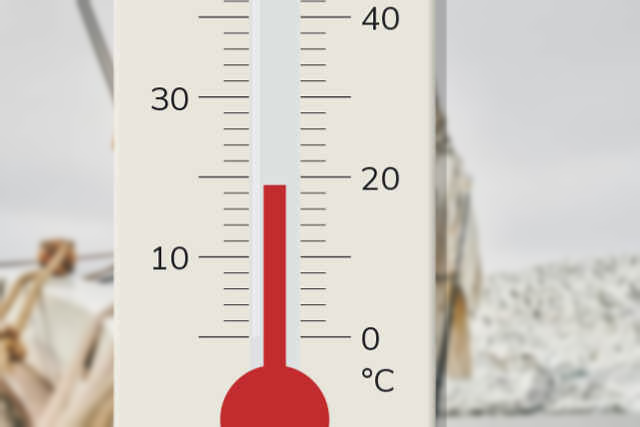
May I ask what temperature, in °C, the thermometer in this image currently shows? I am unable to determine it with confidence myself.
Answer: 19 °C
